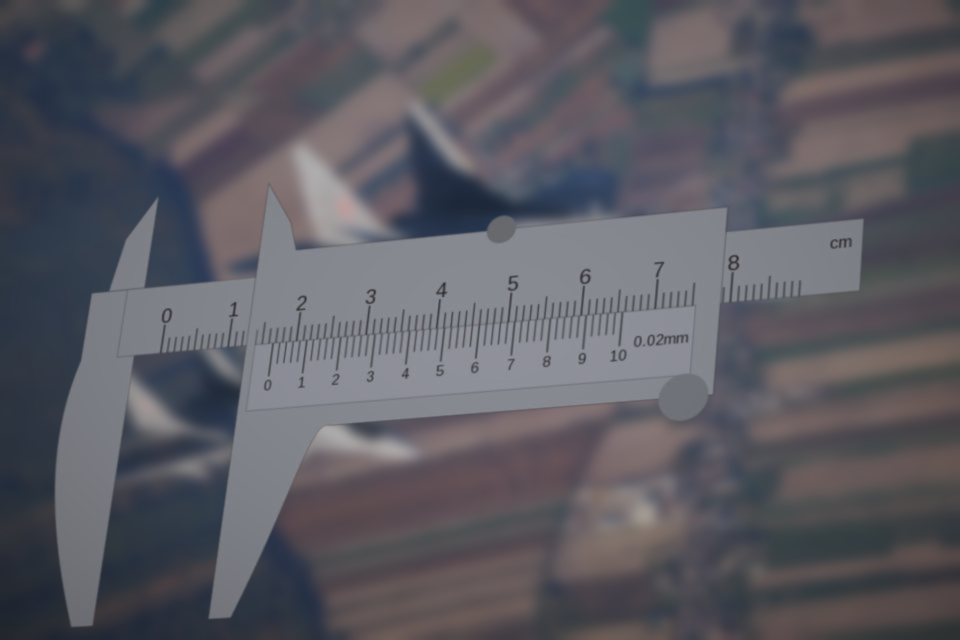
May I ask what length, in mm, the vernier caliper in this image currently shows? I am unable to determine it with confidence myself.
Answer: 16.6 mm
